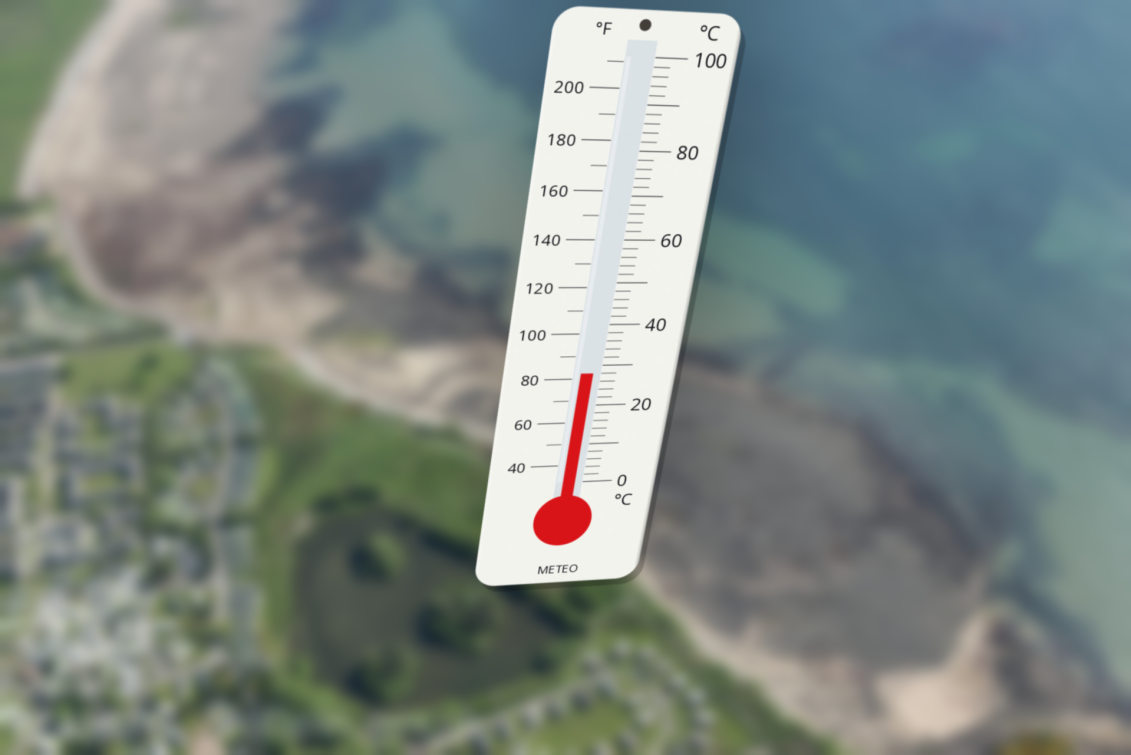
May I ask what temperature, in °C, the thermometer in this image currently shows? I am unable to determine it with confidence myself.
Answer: 28 °C
